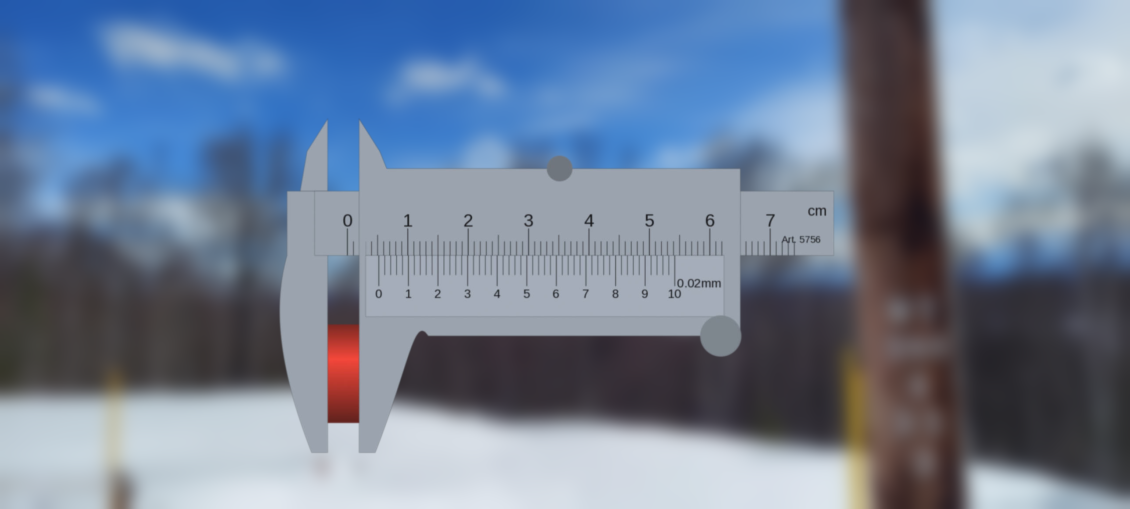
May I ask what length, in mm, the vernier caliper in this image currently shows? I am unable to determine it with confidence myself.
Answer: 5.2 mm
